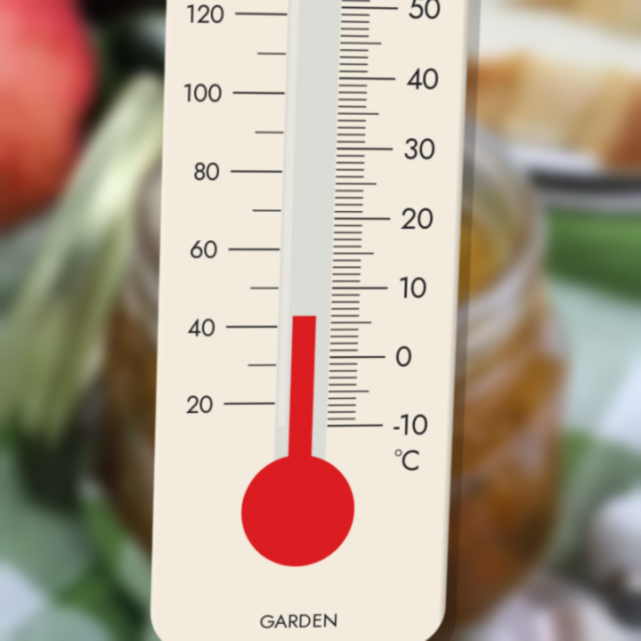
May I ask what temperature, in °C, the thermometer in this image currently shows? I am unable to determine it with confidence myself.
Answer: 6 °C
